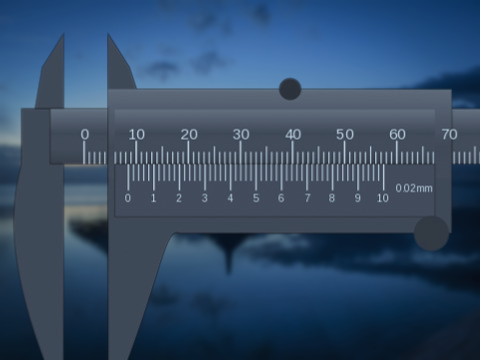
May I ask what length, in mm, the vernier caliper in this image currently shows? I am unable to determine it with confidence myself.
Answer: 8.5 mm
